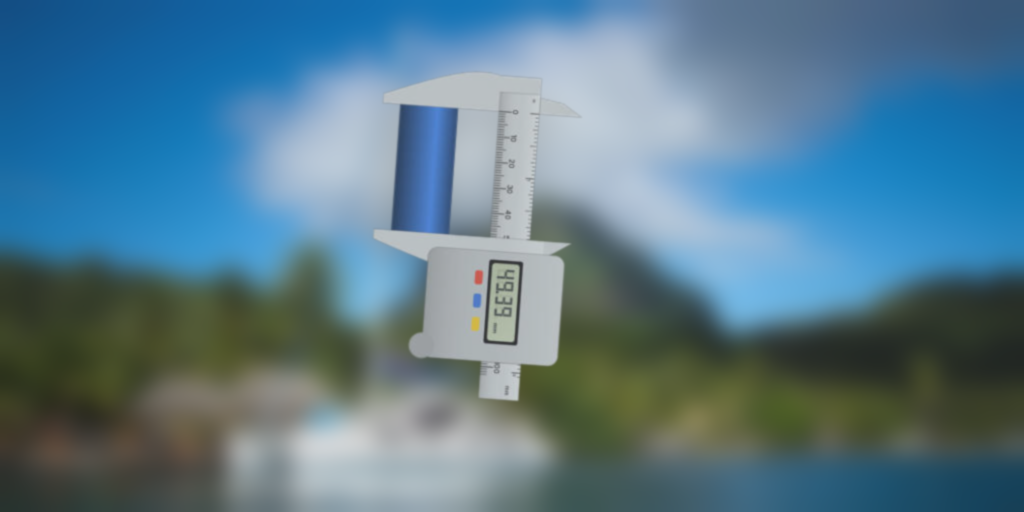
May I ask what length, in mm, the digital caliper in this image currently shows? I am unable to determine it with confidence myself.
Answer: 49.39 mm
